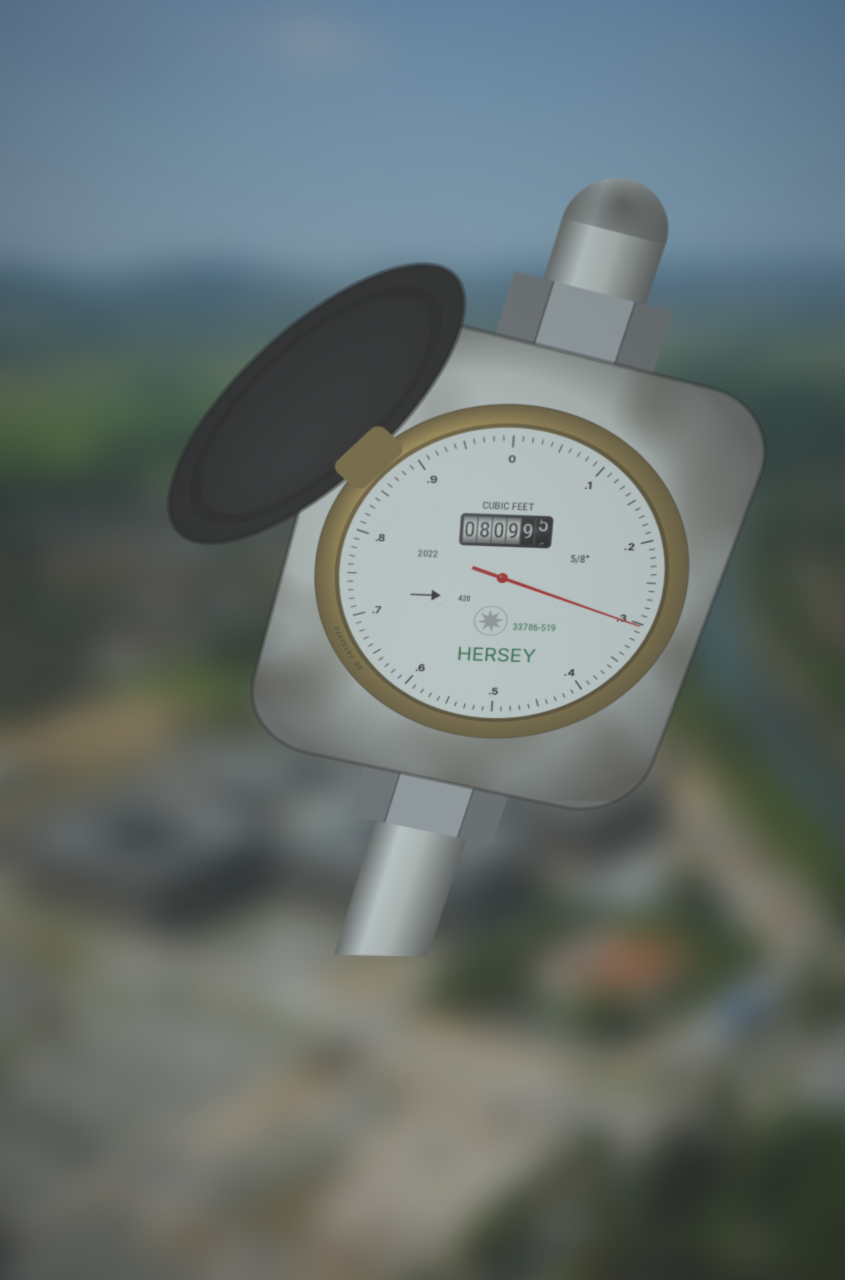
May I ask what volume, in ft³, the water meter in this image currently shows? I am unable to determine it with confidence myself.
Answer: 80995.30 ft³
